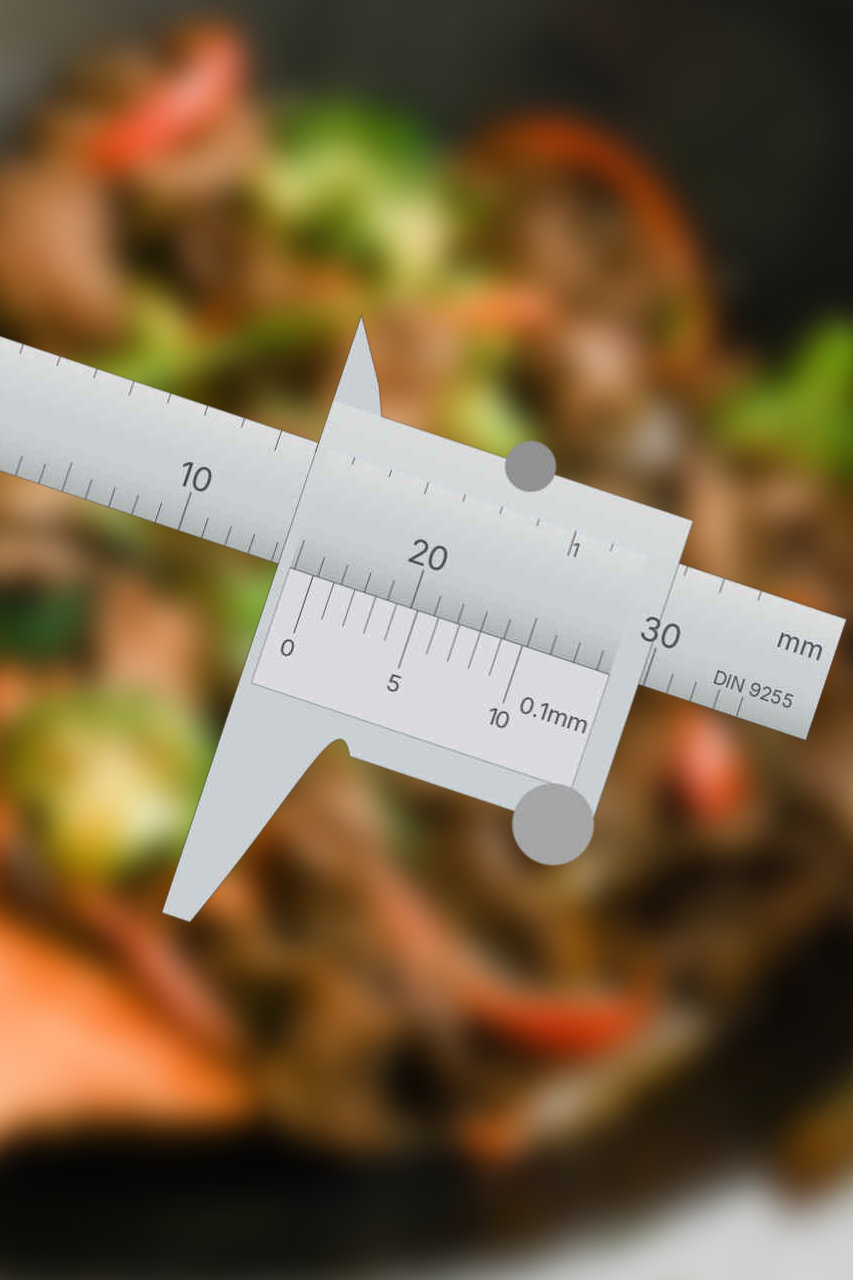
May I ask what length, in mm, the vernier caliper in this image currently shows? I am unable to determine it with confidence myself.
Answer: 15.8 mm
